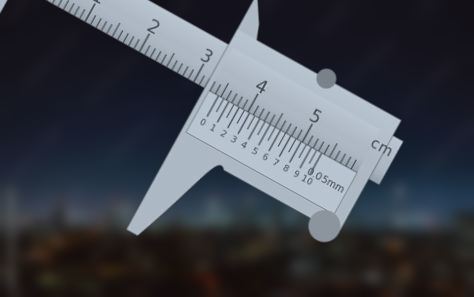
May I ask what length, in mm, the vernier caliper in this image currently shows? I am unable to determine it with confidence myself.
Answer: 34.6 mm
